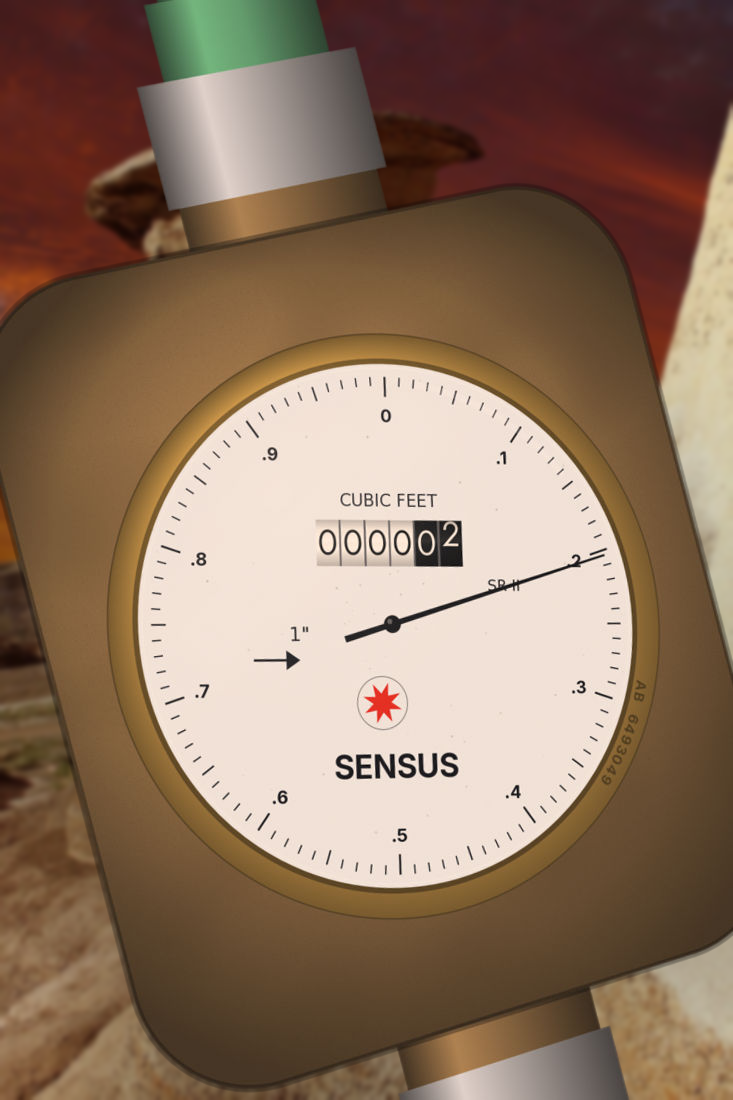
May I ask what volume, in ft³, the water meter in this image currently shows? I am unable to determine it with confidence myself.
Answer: 2.20 ft³
